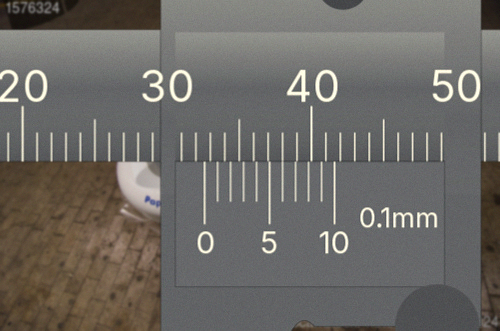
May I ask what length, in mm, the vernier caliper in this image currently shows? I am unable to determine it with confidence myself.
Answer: 32.6 mm
